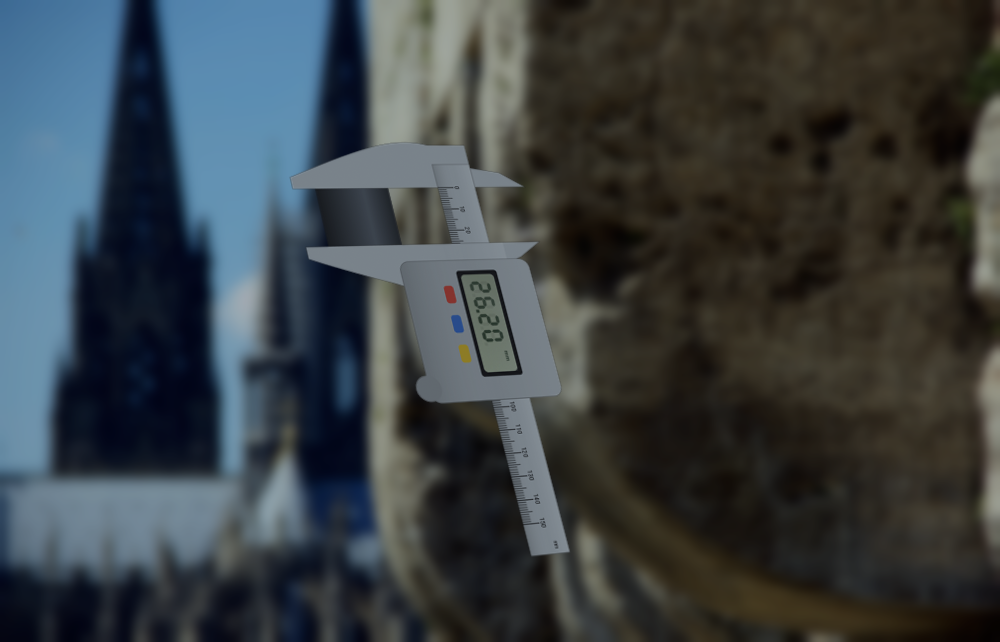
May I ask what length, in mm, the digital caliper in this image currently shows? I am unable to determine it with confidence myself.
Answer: 26.20 mm
